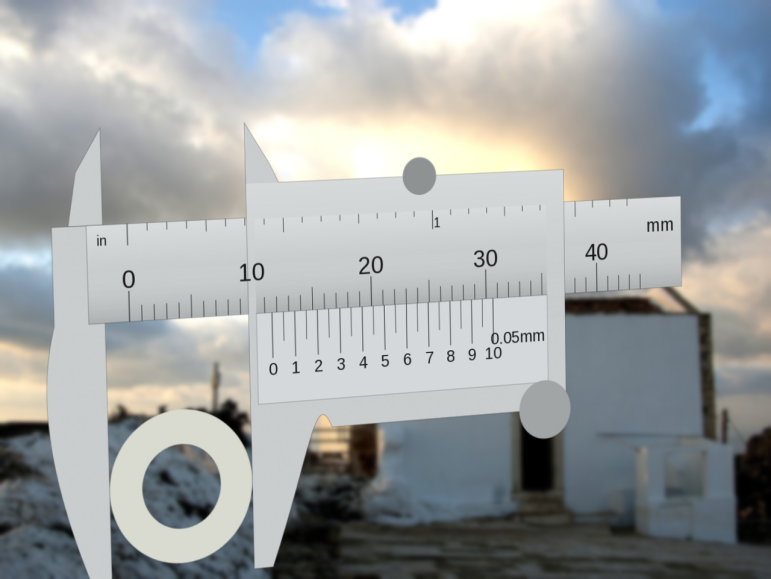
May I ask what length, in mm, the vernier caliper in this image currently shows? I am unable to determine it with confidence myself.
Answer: 11.6 mm
